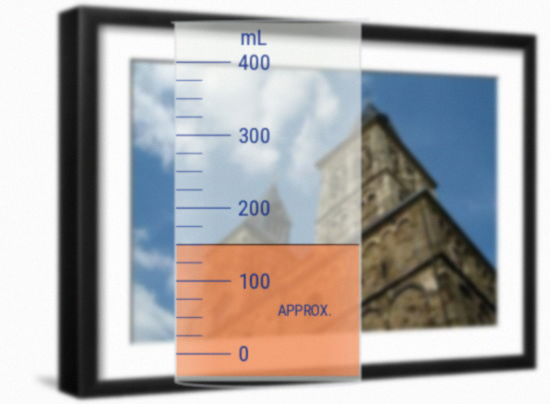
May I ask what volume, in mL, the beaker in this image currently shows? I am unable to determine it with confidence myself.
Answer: 150 mL
